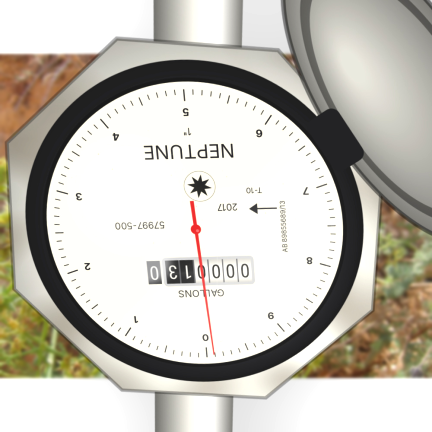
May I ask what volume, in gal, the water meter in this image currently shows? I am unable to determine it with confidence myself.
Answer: 129.9 gal
